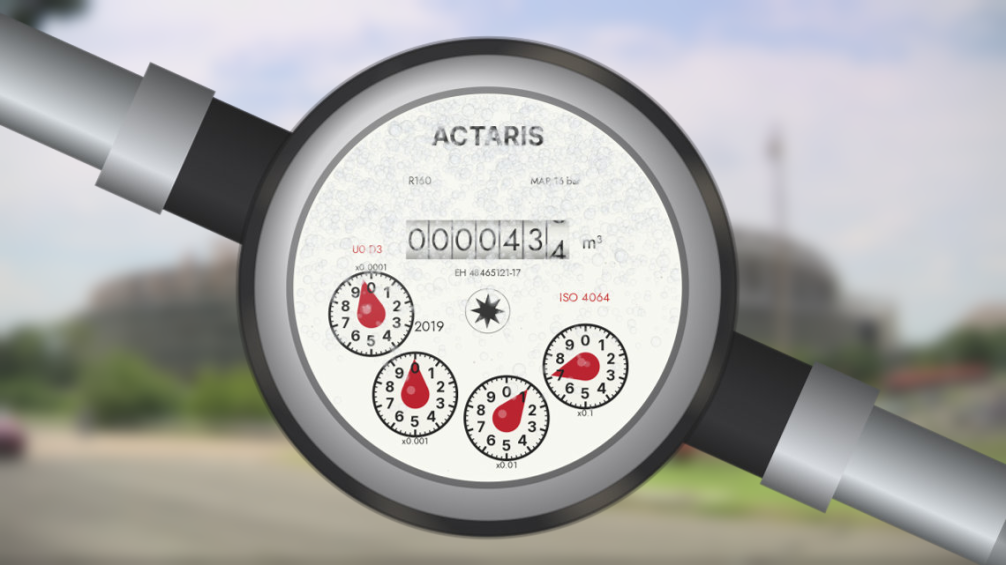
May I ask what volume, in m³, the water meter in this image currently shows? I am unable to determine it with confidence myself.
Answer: 433.7099 m³
